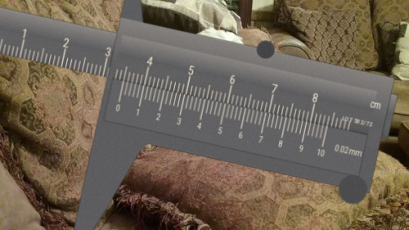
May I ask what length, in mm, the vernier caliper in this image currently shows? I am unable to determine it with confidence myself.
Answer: 35.0 mm
